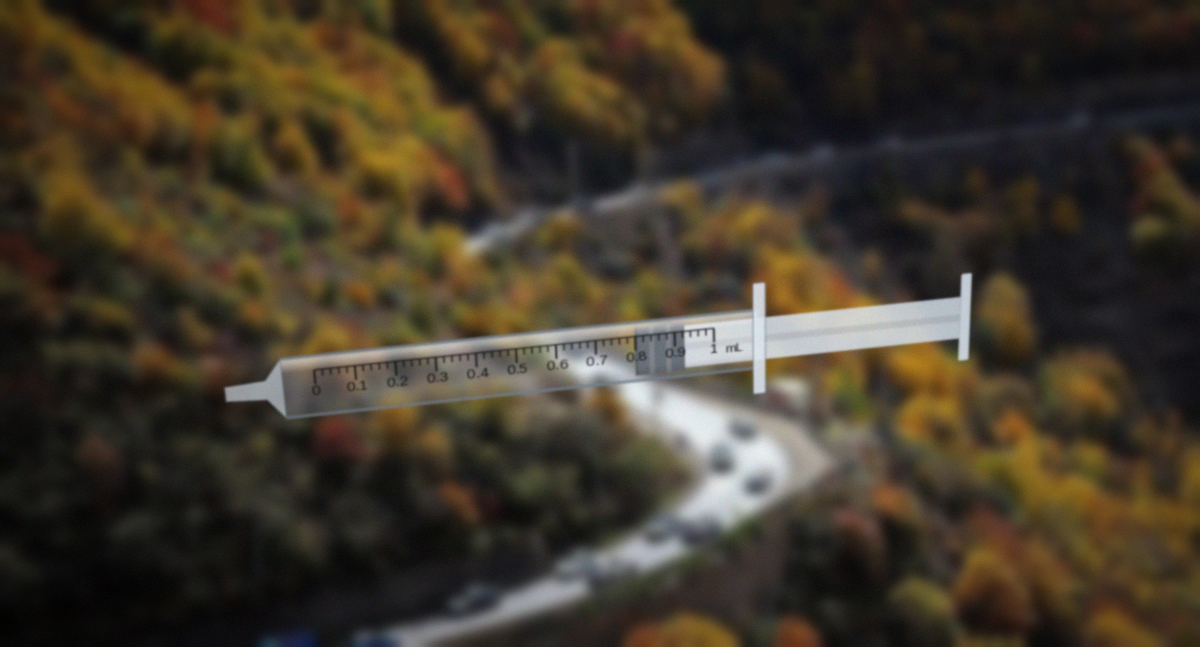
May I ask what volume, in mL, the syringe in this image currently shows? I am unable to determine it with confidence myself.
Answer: 0.8 mL
